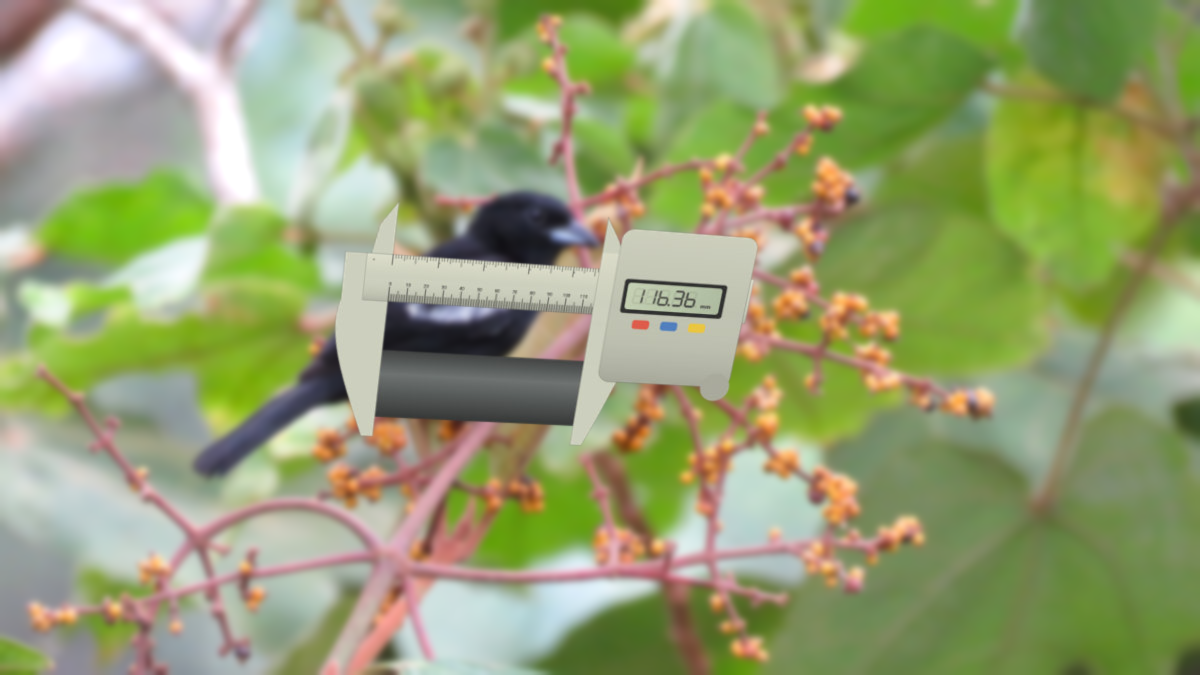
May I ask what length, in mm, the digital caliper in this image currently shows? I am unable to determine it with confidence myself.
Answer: 116.36 mm
